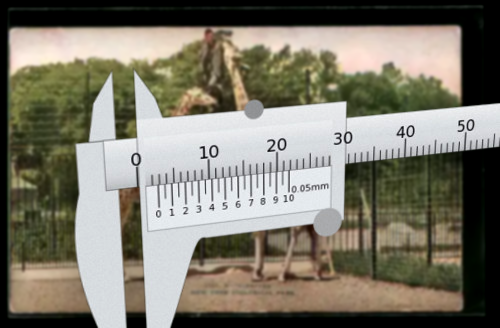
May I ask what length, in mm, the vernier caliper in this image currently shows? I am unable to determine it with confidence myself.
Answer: 2.8 mm
